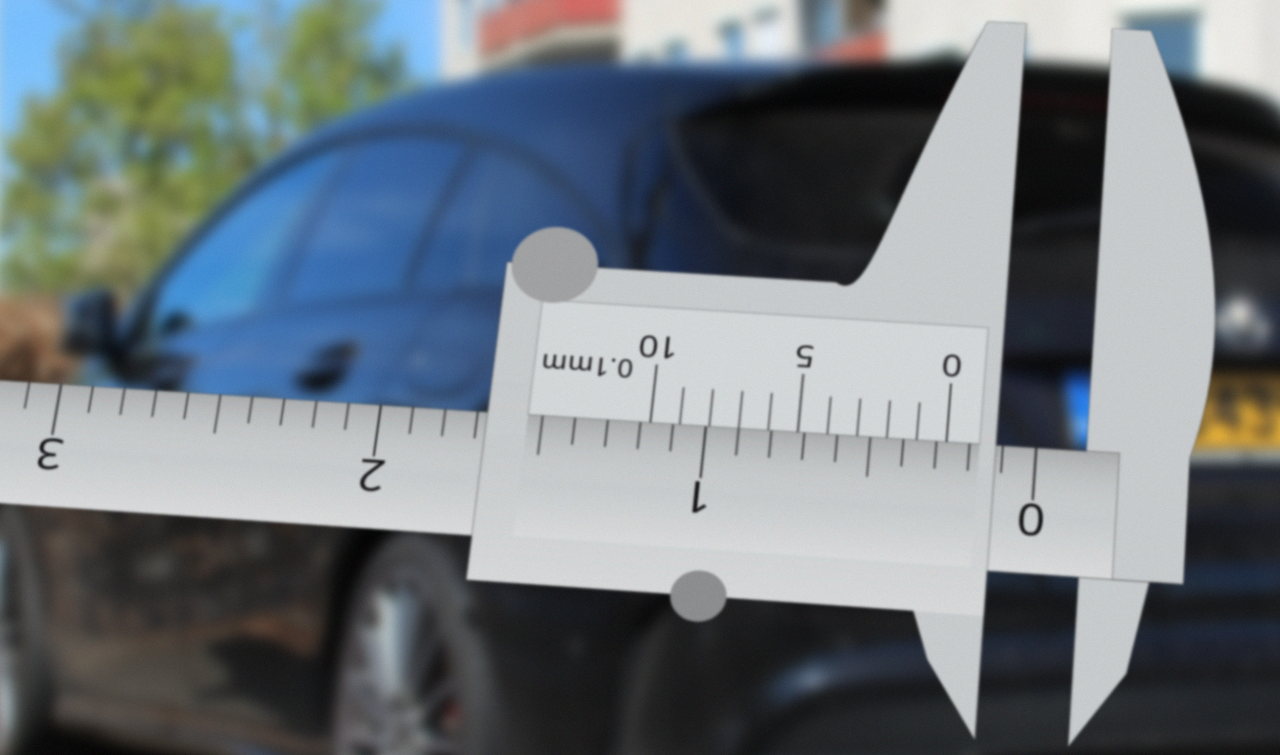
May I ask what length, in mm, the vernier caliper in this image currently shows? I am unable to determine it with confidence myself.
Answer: 2.7 mm
